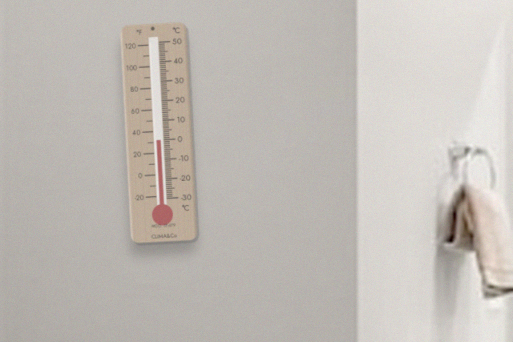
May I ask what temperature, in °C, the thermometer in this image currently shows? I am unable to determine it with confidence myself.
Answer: 0 °C
